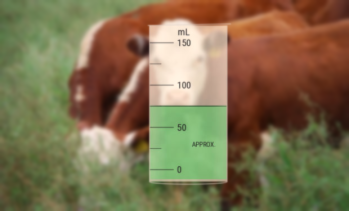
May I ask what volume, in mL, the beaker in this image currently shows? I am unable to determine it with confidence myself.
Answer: 75 mL
